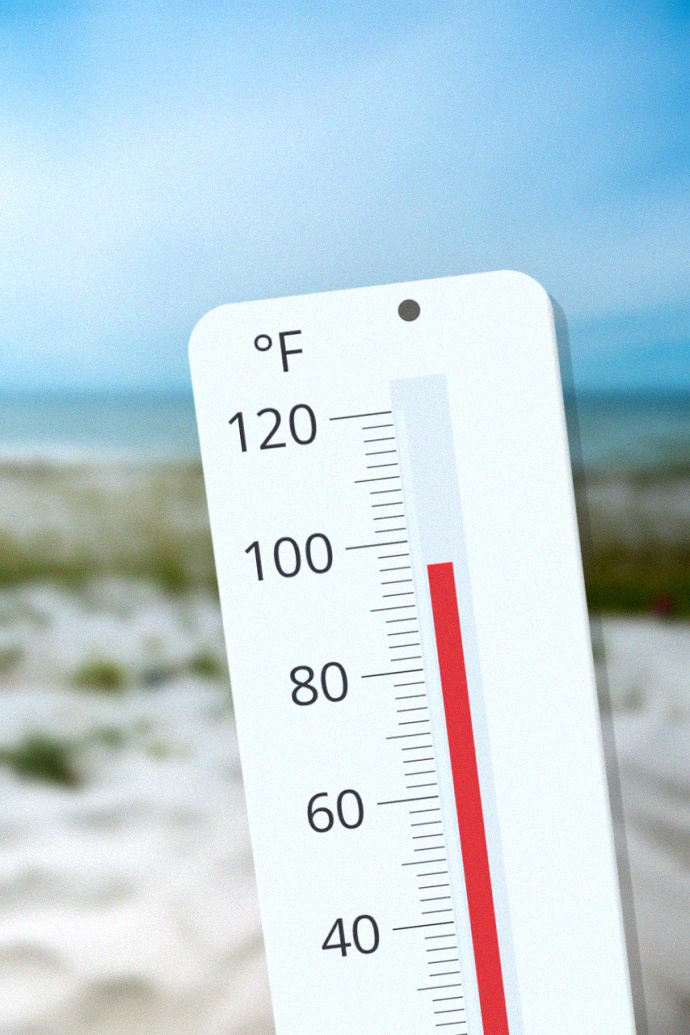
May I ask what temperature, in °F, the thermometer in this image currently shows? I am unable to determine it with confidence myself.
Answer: 96 °F
